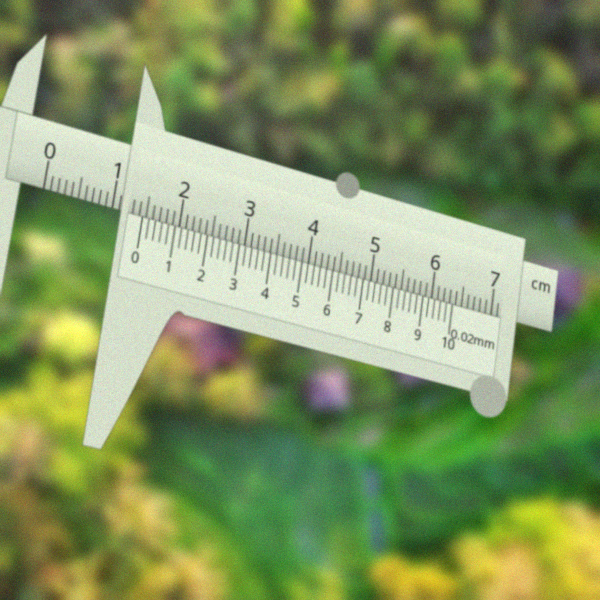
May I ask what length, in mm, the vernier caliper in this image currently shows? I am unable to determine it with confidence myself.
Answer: 14.5 mm
